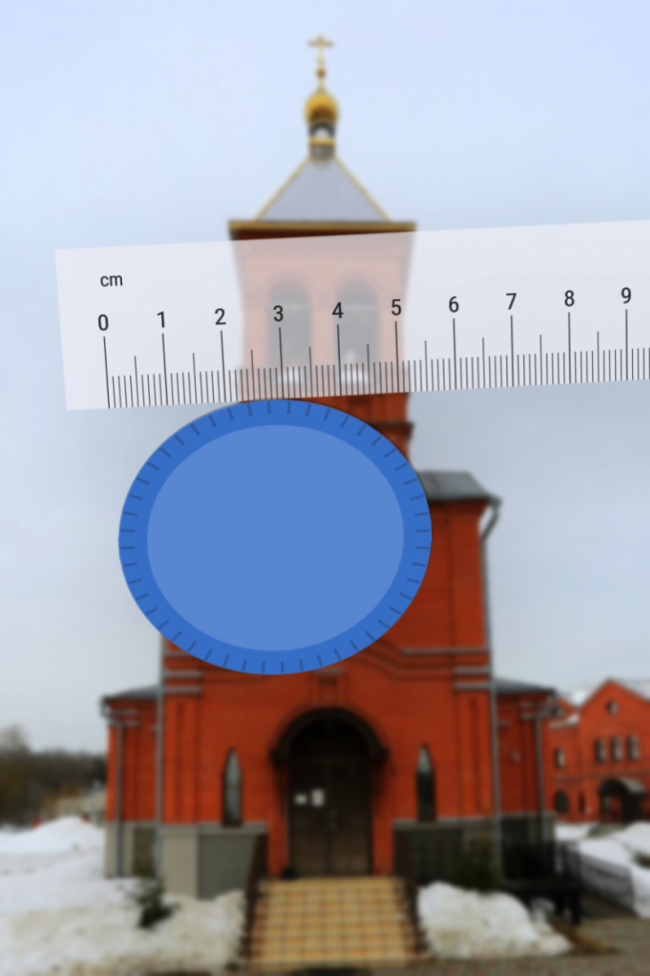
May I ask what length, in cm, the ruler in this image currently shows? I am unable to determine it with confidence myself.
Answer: 5.5 cm
